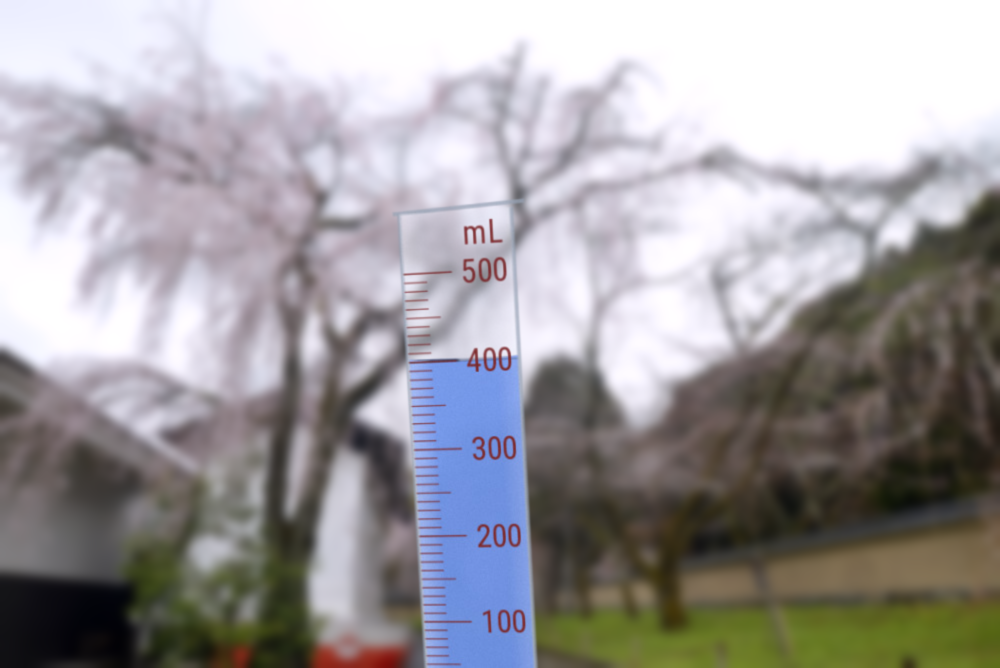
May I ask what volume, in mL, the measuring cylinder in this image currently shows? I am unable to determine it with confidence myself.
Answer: 400 mL
